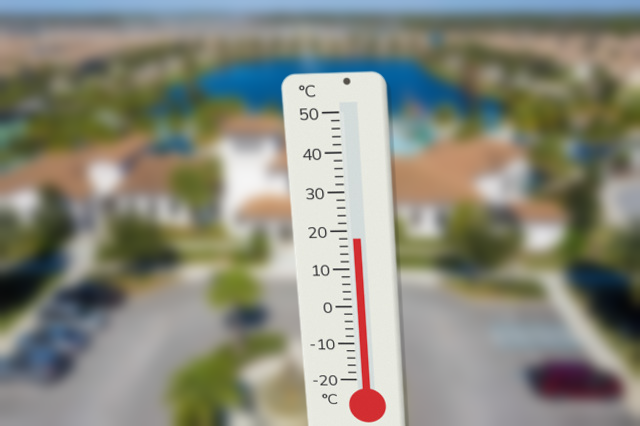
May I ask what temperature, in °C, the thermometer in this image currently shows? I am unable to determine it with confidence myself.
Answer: 18 °C
